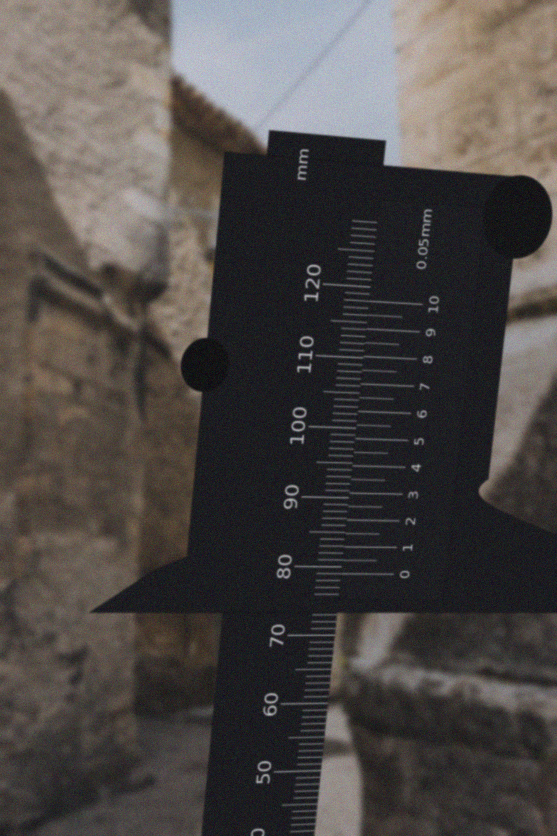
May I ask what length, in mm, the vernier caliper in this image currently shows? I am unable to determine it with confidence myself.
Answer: 79.0 mm
